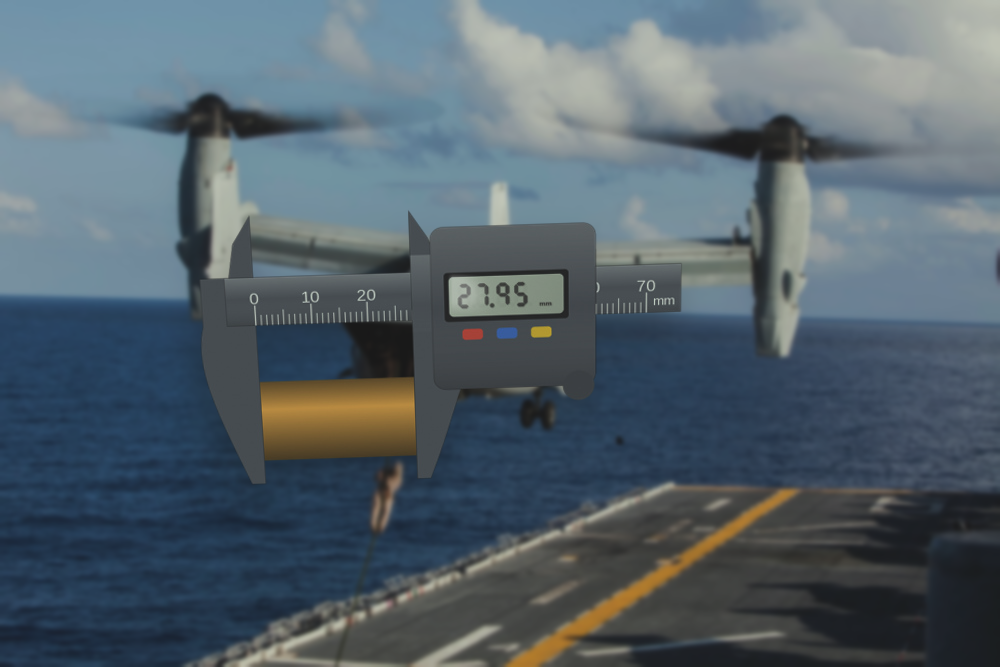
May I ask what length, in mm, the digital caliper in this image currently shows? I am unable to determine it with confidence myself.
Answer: 27.95 mm
